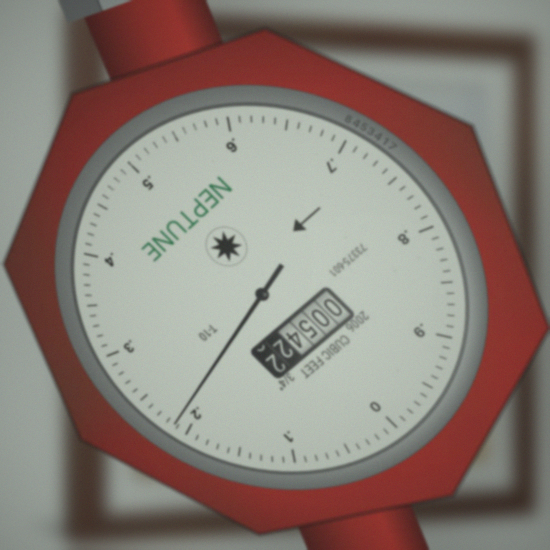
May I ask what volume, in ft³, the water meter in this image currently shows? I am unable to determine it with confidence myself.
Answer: 5422.21 ft³
